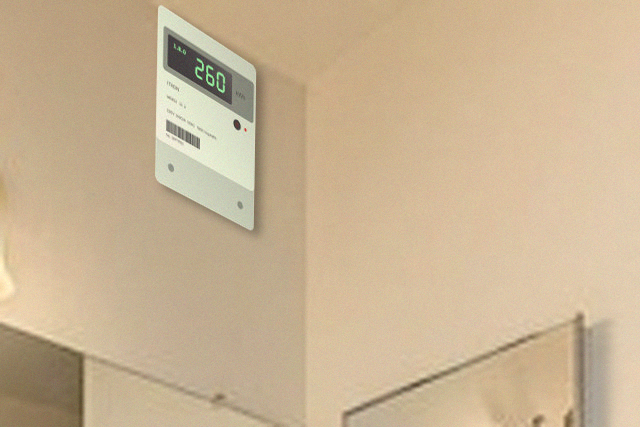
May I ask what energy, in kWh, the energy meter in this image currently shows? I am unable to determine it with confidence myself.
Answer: 260 kWh
